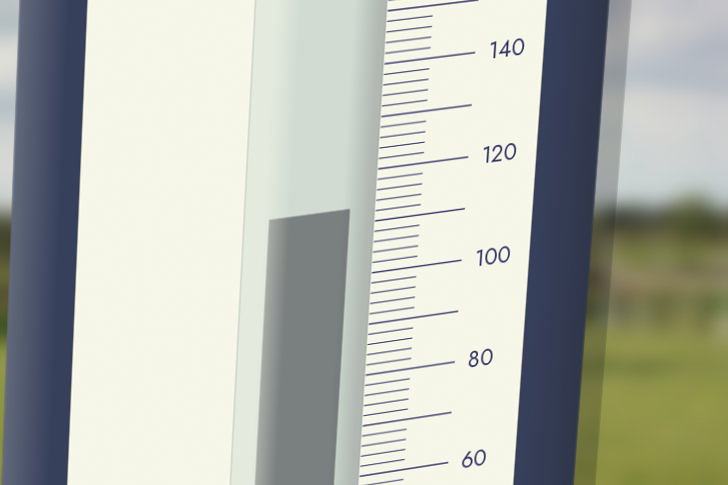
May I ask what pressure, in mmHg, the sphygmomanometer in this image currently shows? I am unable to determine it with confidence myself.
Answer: 113 mmHg
